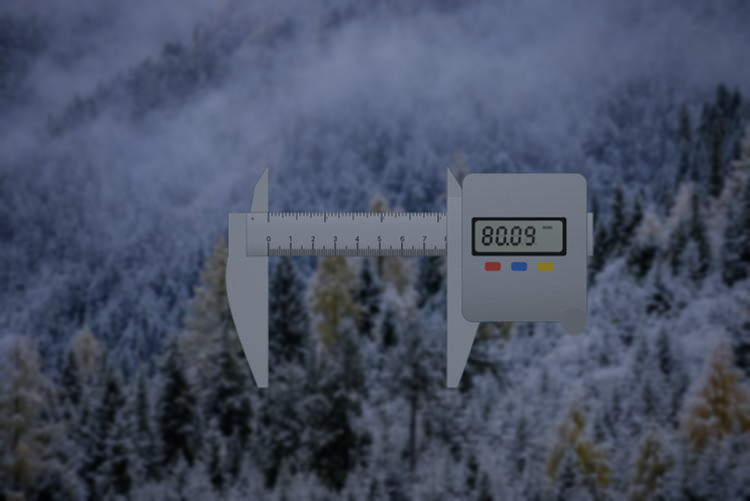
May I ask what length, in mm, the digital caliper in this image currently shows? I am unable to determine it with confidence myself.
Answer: 80.09 mm
